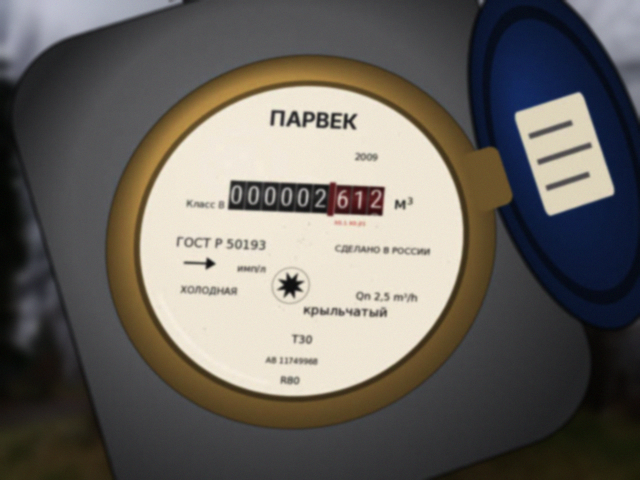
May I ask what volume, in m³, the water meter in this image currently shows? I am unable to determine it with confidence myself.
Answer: 2.612 m³
